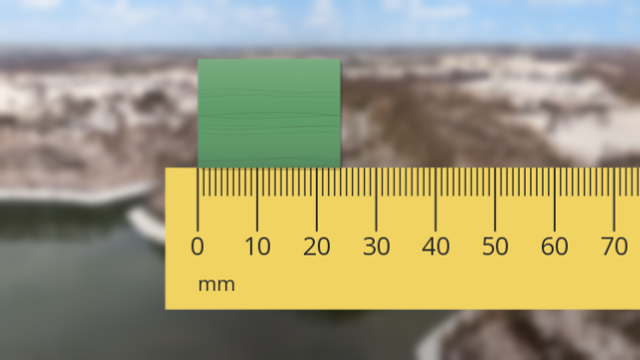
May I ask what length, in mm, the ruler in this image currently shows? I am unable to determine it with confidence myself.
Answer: 24 mm
